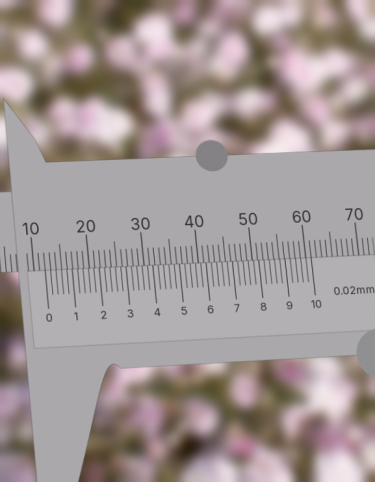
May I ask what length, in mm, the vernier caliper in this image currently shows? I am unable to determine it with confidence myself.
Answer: 12.0 mm
